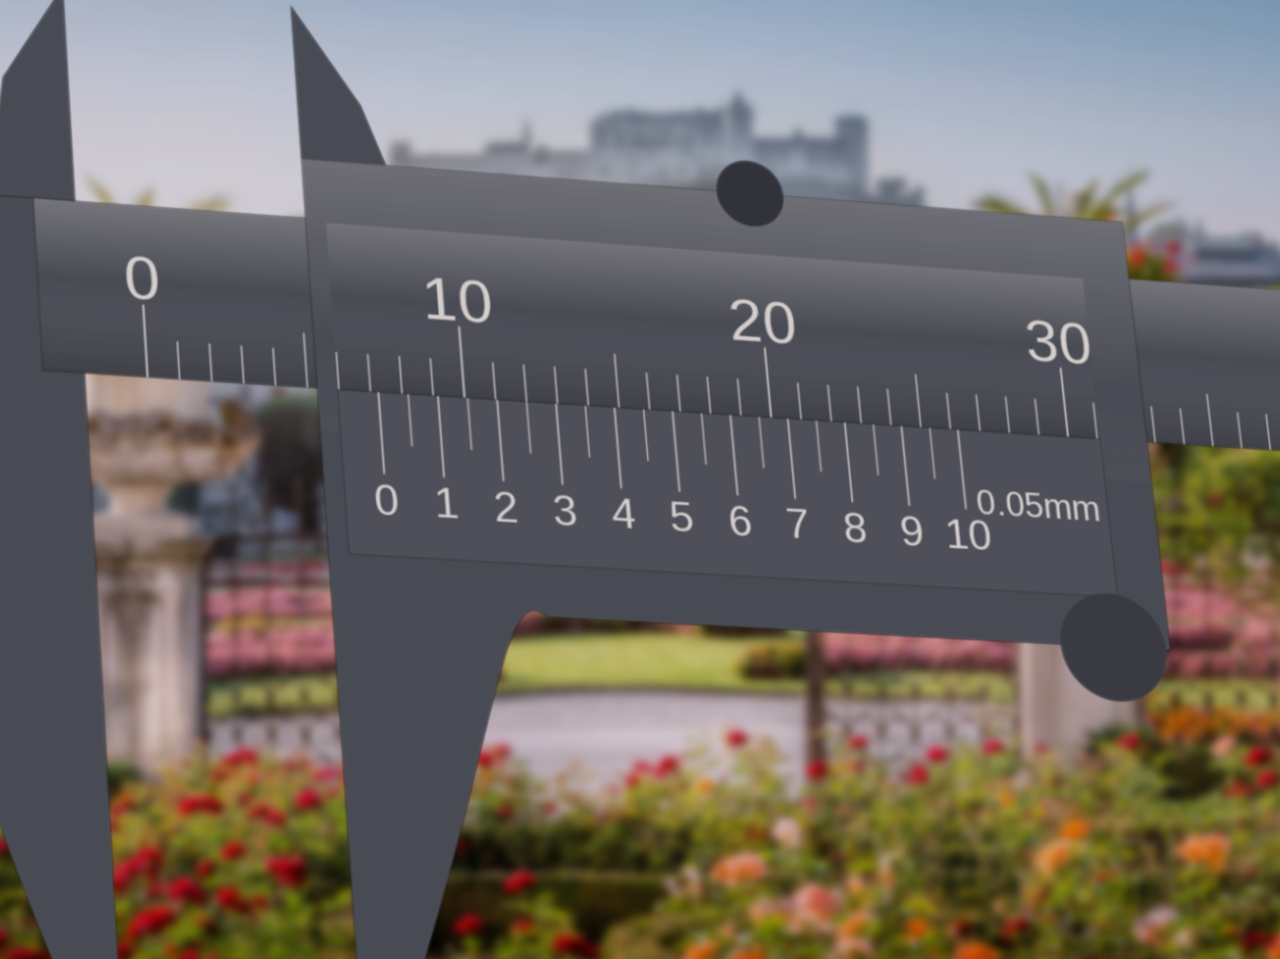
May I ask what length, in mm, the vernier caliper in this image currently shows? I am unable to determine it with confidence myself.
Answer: 7.25 mm
